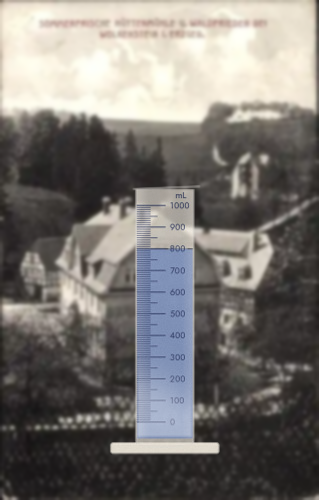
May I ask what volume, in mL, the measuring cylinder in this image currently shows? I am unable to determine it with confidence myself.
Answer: 800 mL
